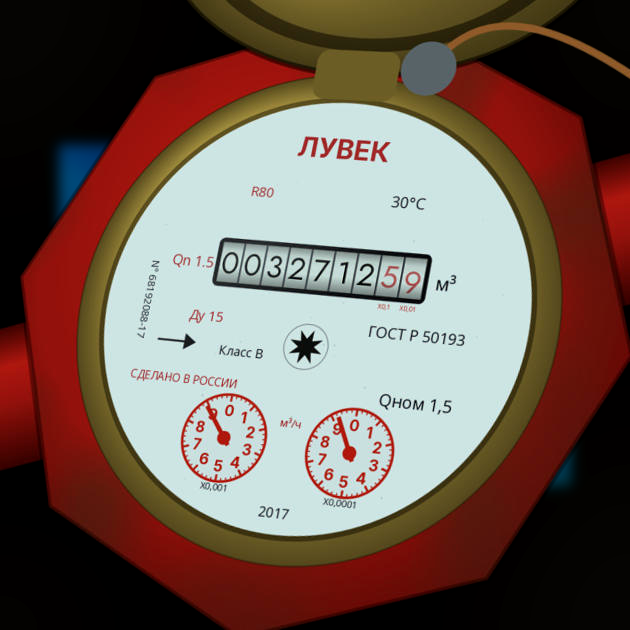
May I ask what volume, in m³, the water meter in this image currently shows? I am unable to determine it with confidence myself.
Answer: 32712.5889 m³
